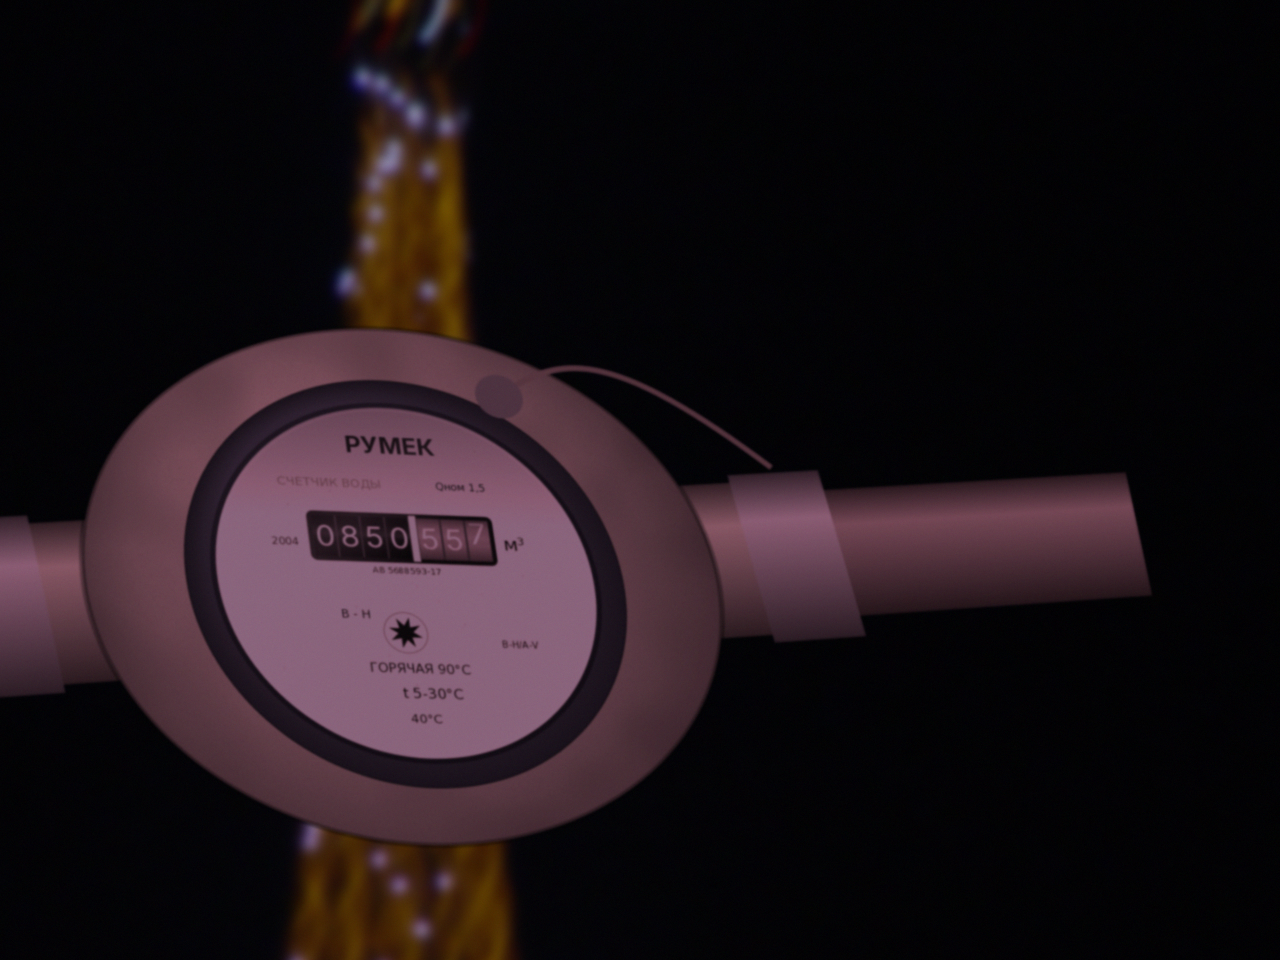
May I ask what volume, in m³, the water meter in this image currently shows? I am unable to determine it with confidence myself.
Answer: 850.557 m³
